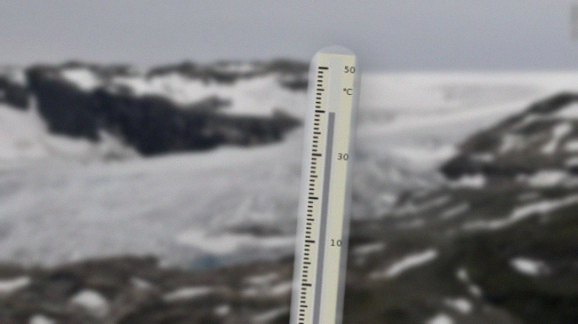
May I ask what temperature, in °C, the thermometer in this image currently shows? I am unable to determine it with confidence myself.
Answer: 40 °C
